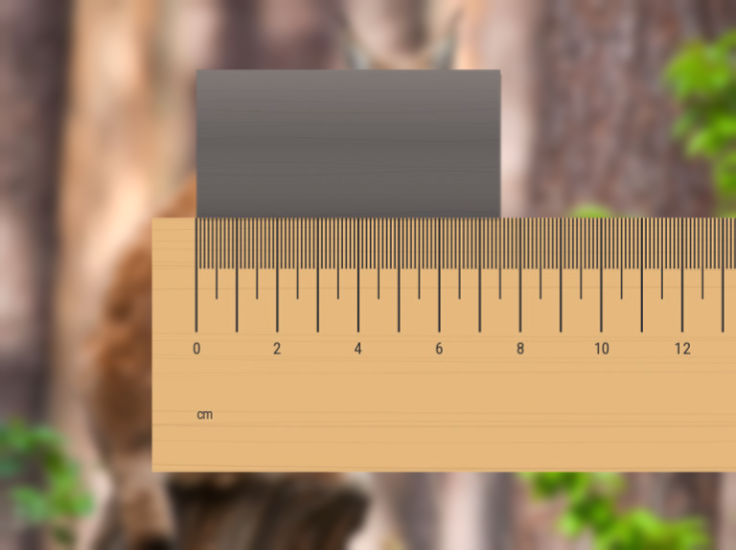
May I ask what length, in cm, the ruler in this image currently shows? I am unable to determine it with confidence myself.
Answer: 7.5 cm
